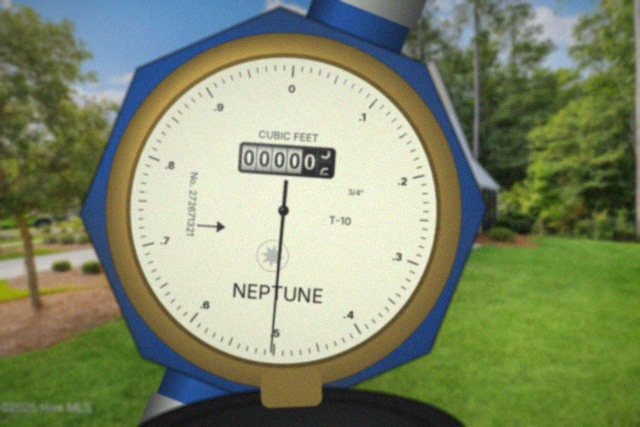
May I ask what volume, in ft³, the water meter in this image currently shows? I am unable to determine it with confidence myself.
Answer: 5.50 ft³
